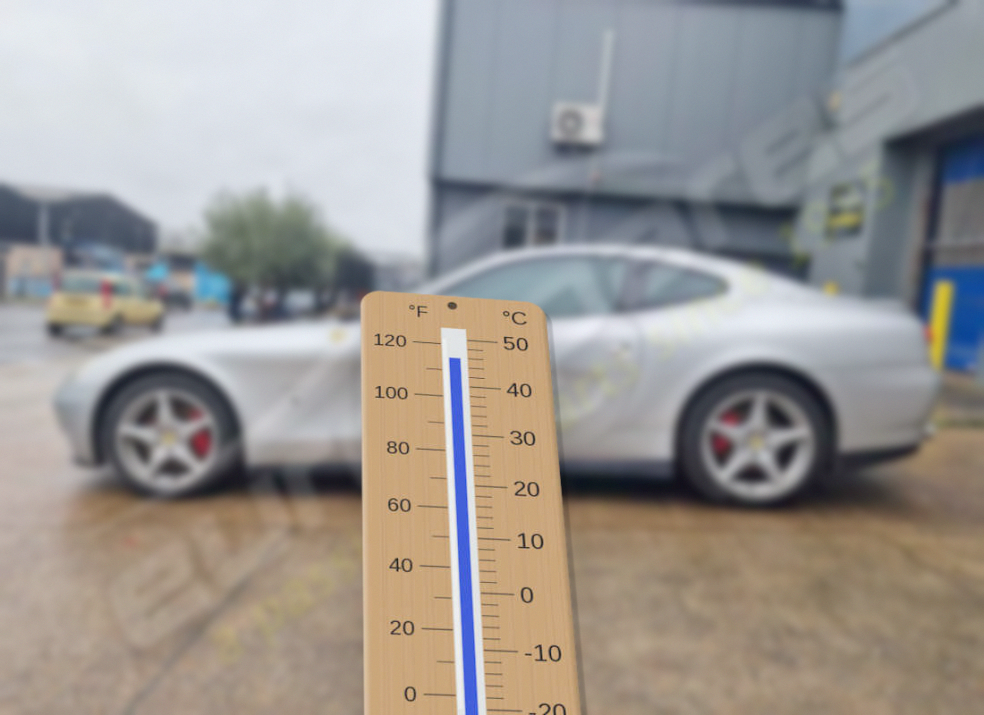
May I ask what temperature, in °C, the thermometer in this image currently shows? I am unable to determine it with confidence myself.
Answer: 46 °C
